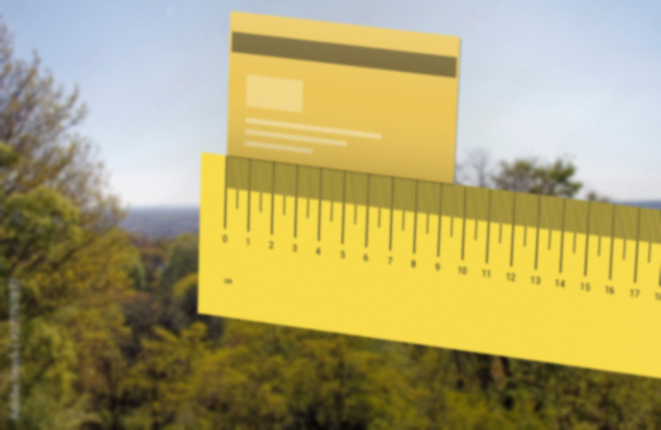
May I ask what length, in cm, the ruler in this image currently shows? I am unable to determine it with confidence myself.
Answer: 9.5 cm
